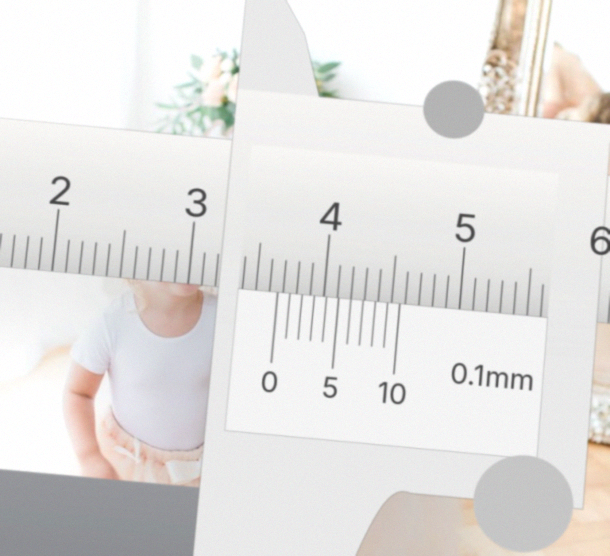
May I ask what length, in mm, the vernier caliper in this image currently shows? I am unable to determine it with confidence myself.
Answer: 36.6 mm
